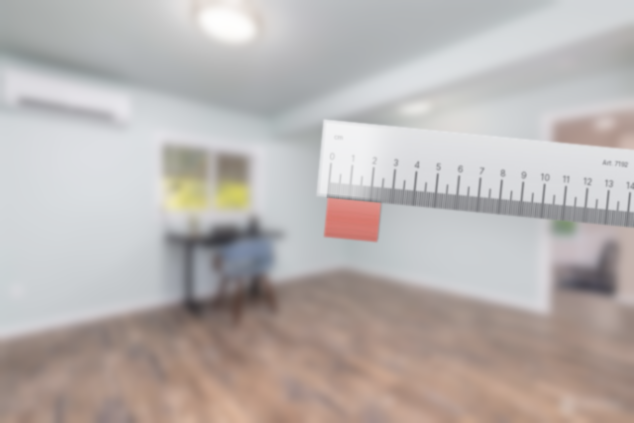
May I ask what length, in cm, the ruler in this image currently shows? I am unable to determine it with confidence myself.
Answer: 2.5 cm
